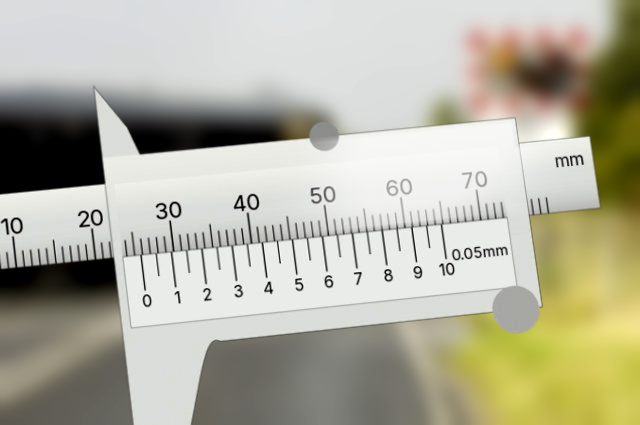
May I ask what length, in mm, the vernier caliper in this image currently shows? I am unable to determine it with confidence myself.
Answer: 25.8 mm
